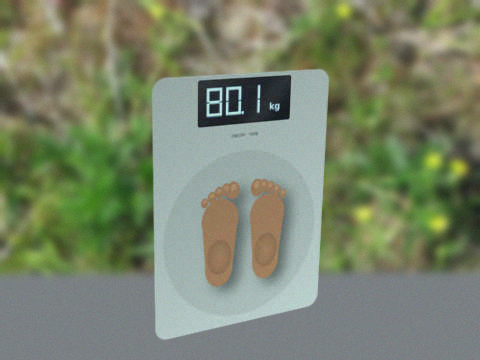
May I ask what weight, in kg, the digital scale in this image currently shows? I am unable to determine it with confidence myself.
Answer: 80.1 kg
